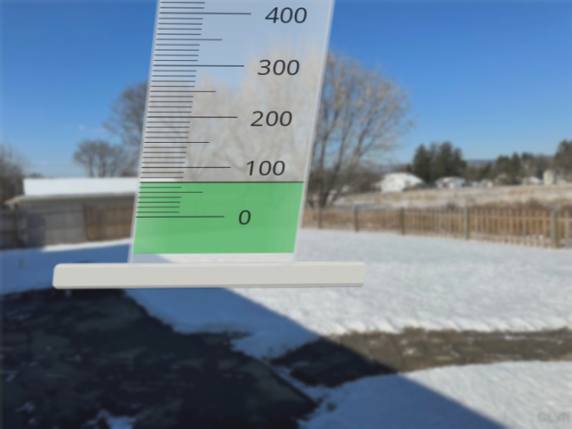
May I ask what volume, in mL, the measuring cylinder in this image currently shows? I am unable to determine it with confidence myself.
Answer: 70 mL
